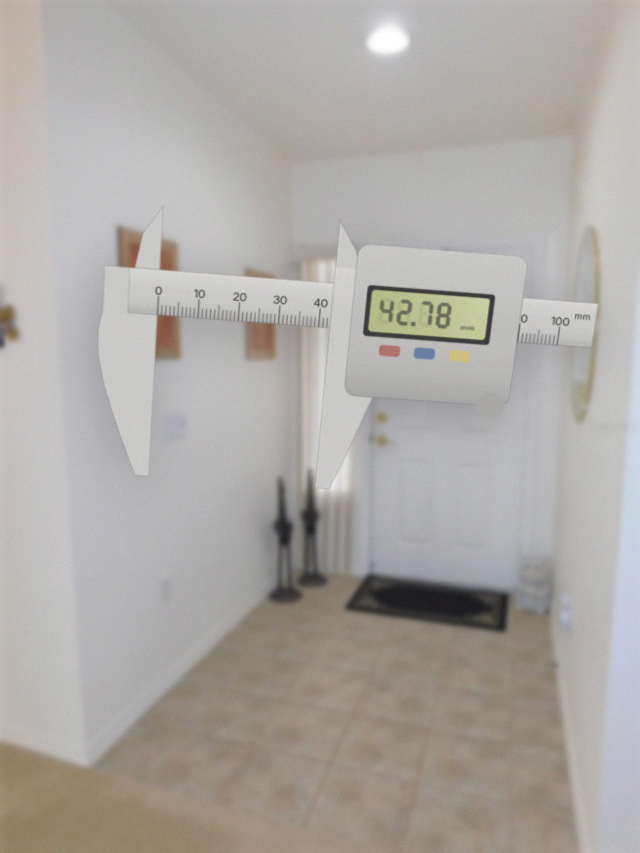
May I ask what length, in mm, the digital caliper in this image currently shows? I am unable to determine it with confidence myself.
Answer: 42.78 mm
